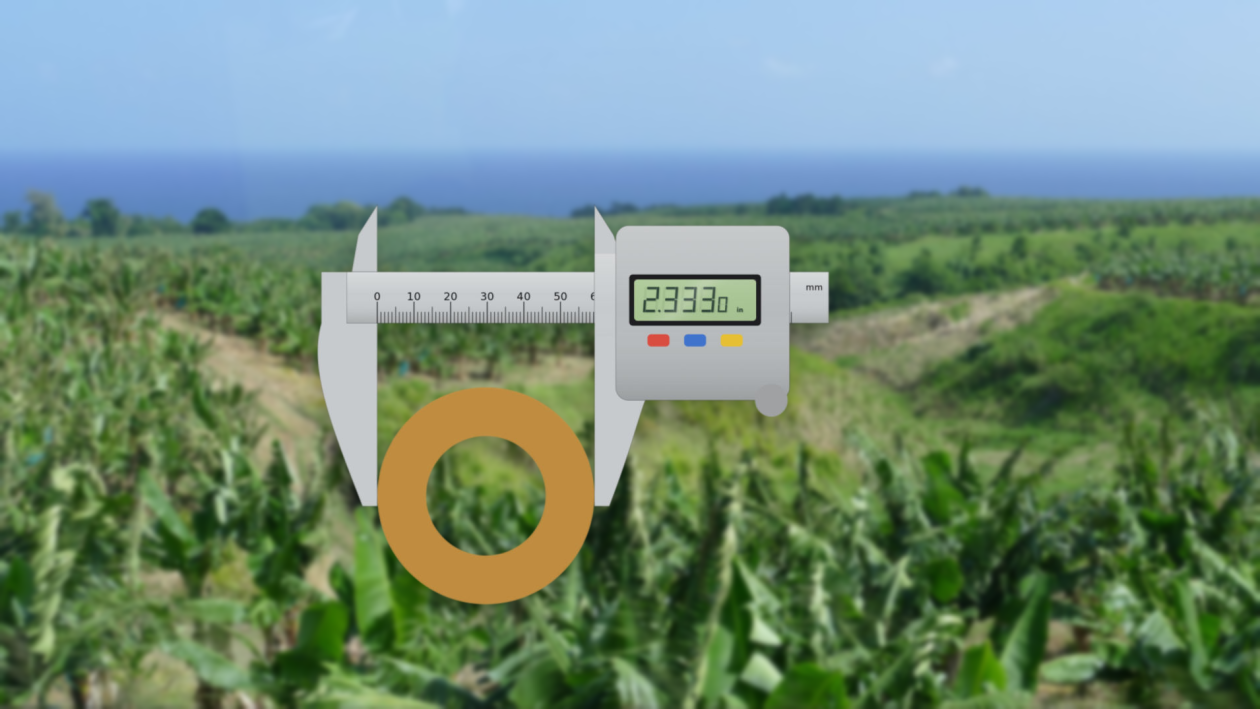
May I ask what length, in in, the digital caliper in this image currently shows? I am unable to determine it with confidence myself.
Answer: 2.3330 in
